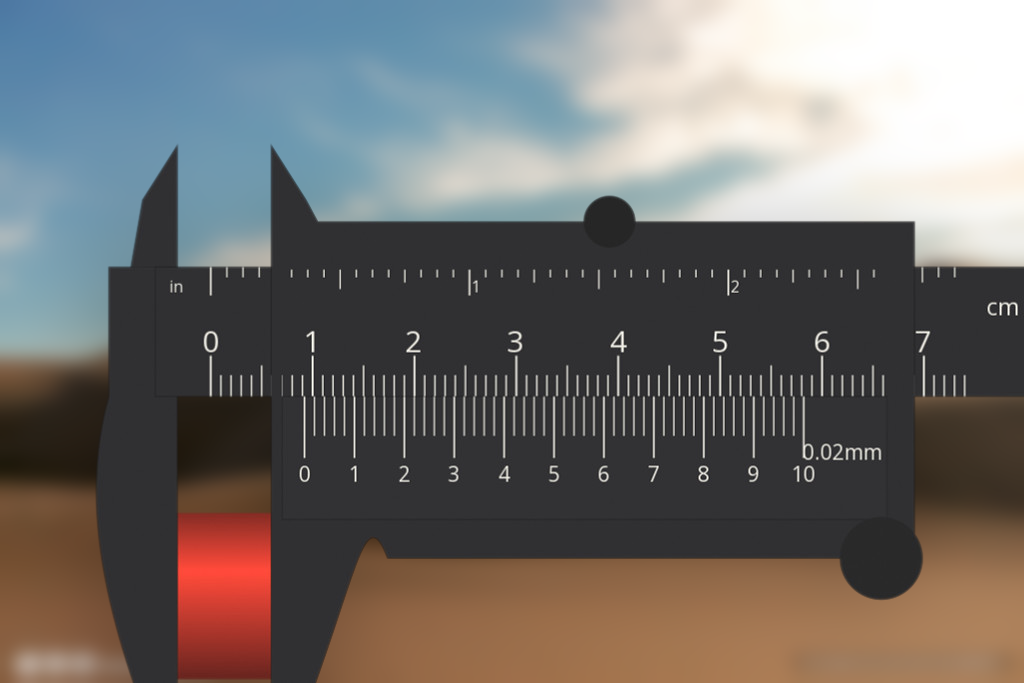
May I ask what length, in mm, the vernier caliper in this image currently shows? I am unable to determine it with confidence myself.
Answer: 9.2 mm
